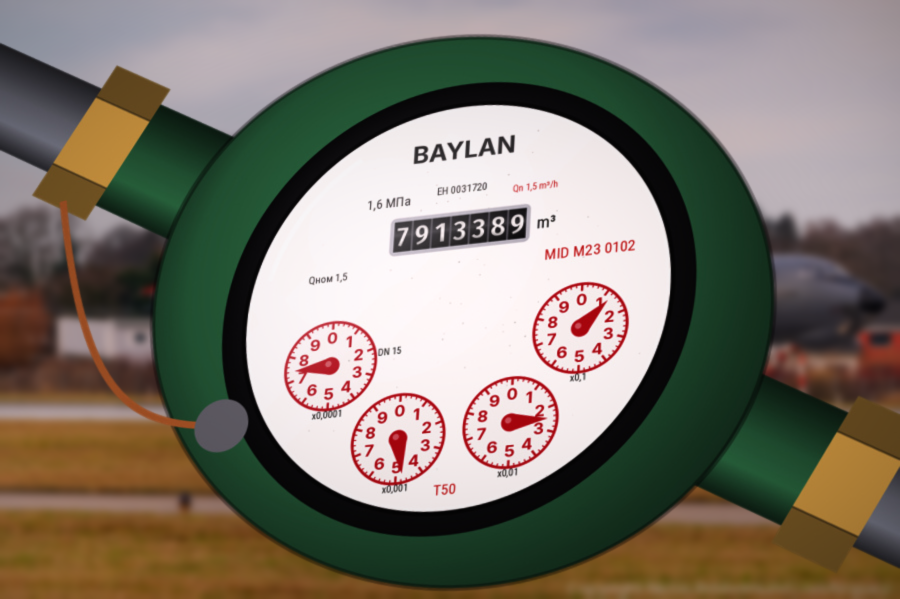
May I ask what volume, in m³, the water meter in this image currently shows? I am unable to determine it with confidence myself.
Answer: 7913389.1247 m³
